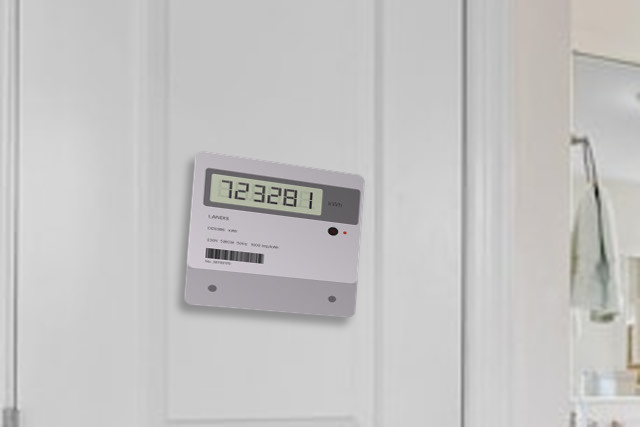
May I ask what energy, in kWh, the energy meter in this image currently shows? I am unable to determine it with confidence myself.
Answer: 723281 kWh
